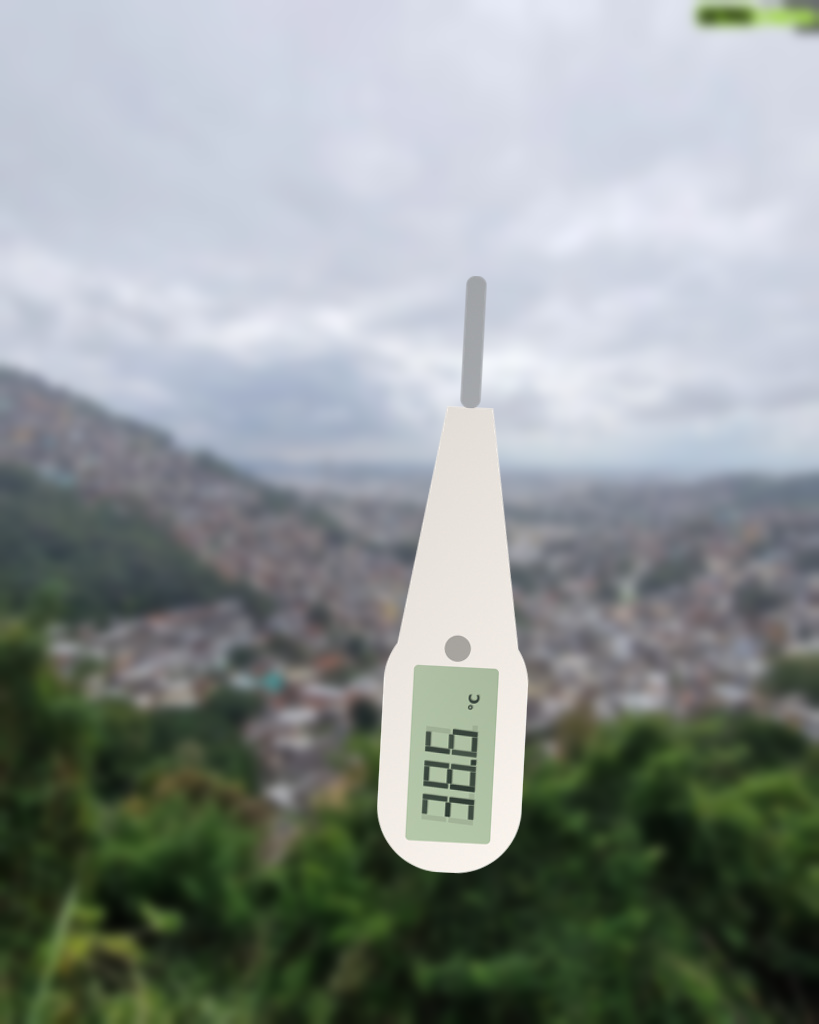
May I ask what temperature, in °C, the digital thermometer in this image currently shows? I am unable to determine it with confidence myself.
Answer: 38.6 °C
